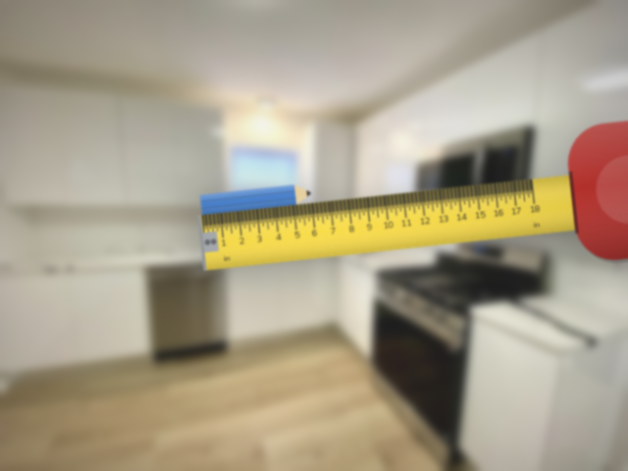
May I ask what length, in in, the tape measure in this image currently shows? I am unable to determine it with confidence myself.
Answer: 6 in
